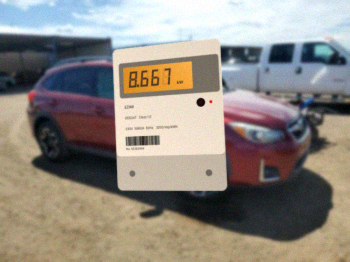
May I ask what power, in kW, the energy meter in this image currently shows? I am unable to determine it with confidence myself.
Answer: 8.667 kW
